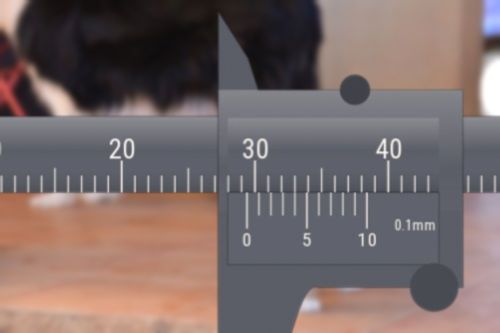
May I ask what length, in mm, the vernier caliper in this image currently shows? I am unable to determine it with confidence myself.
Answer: 29.4 mm
